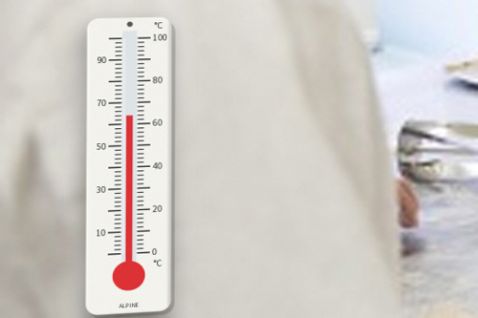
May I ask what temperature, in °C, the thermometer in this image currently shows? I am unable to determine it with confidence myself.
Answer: 64 °C
